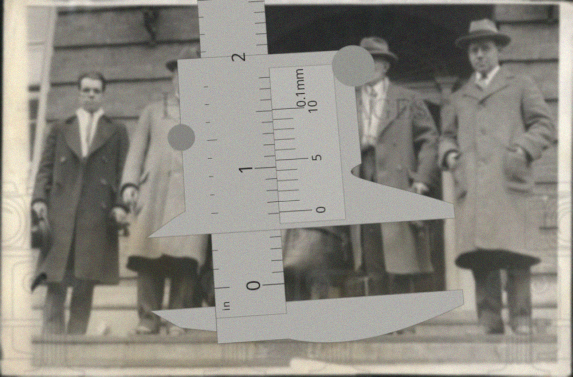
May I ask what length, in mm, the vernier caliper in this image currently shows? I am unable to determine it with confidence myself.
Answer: 6.1 mm
